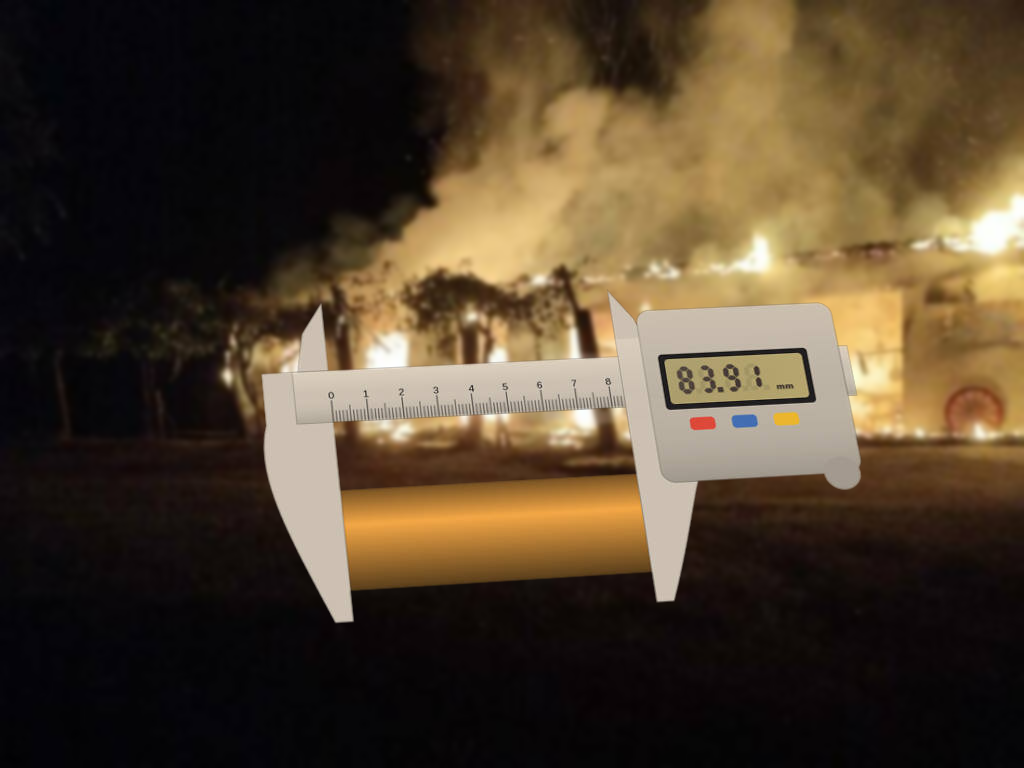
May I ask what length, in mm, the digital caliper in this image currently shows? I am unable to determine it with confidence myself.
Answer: 83.91 mm
